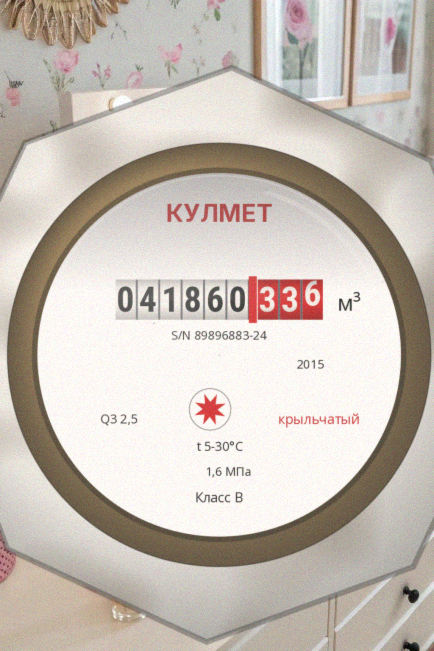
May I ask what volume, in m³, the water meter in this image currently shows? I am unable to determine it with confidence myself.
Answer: 41860.336 m³
